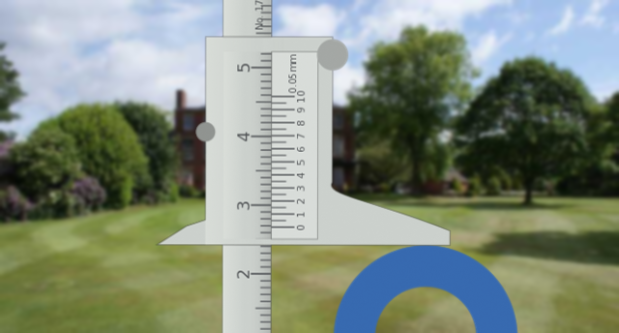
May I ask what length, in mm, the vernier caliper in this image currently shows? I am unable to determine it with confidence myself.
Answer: 26.8 mm
